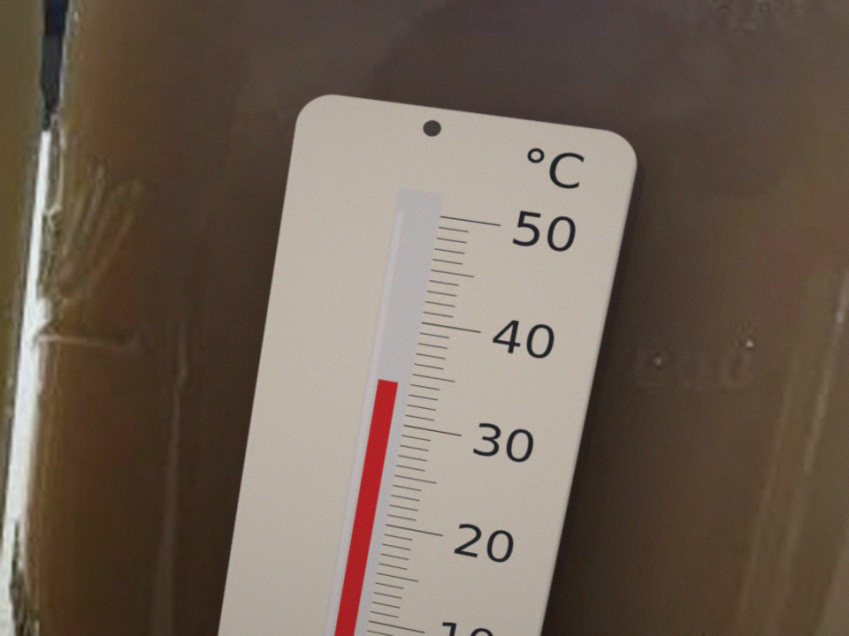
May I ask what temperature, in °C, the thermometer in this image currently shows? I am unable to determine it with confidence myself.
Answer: 34 °C
